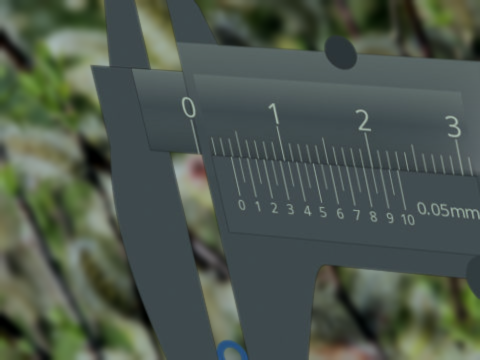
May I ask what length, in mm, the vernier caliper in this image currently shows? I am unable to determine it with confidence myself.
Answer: 3.8 mm
